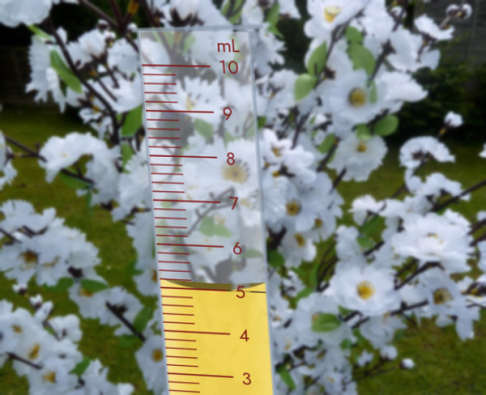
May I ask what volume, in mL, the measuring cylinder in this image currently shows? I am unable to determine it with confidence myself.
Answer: 5 mL
